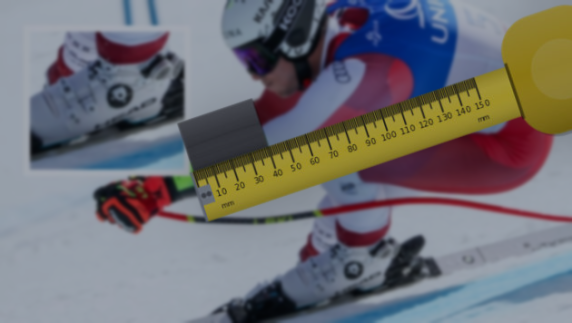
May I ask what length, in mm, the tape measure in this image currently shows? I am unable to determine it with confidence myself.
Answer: 40 mm
